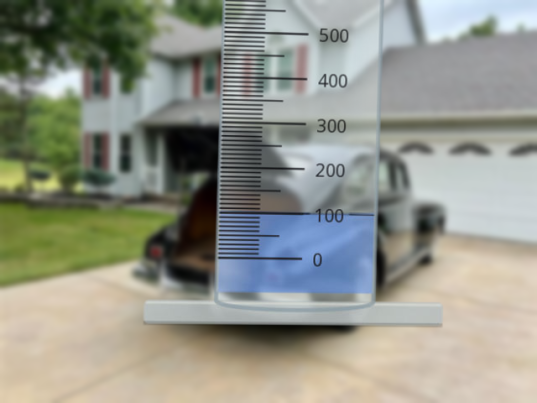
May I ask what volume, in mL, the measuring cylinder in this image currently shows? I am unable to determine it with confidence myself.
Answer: 100 mL
